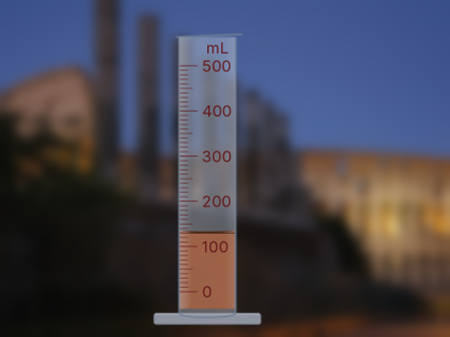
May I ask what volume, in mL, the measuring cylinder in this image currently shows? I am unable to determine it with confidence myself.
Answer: 130 mL
